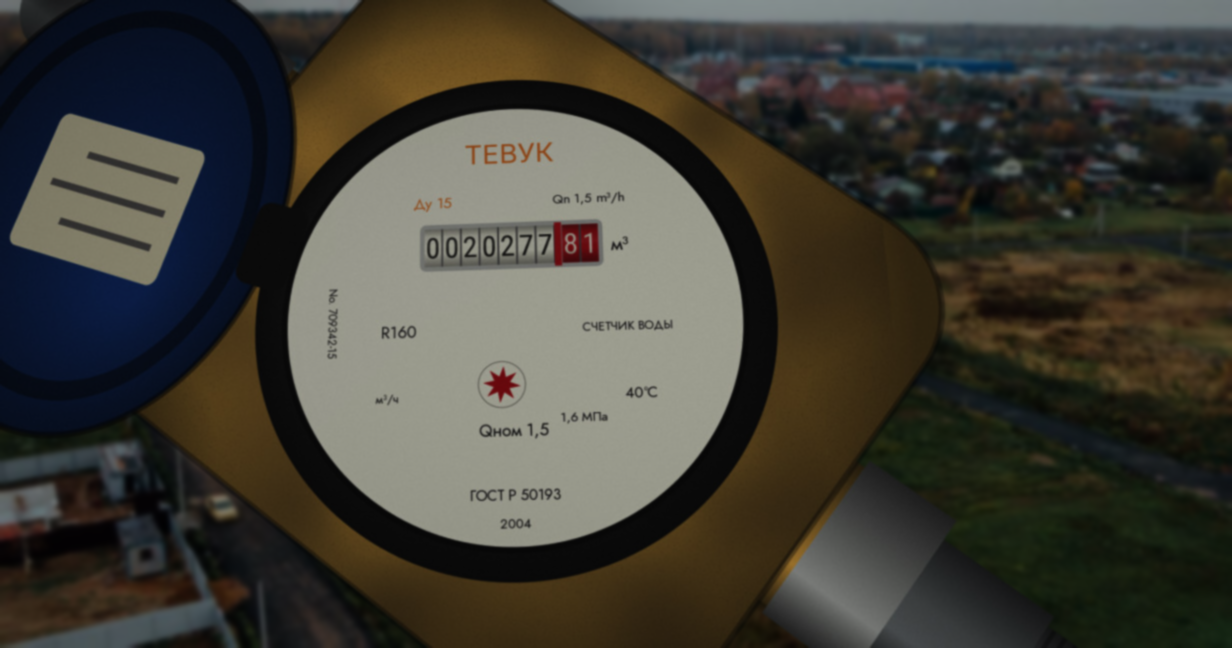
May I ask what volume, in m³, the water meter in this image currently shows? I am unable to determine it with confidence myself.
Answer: 20277.81 m³
